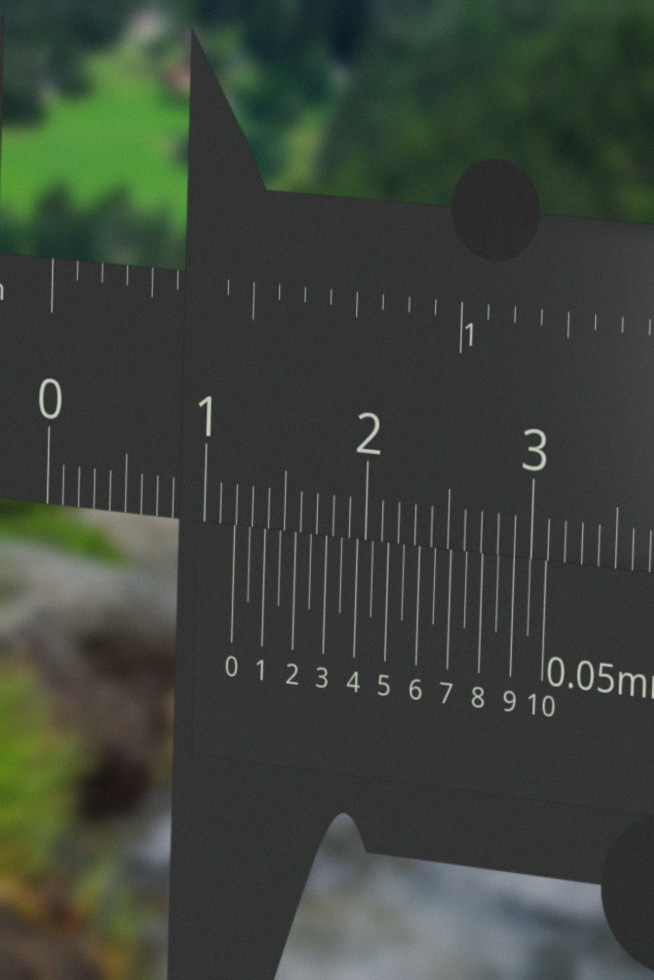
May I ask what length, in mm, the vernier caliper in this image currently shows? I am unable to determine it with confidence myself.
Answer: 11.9 mm
